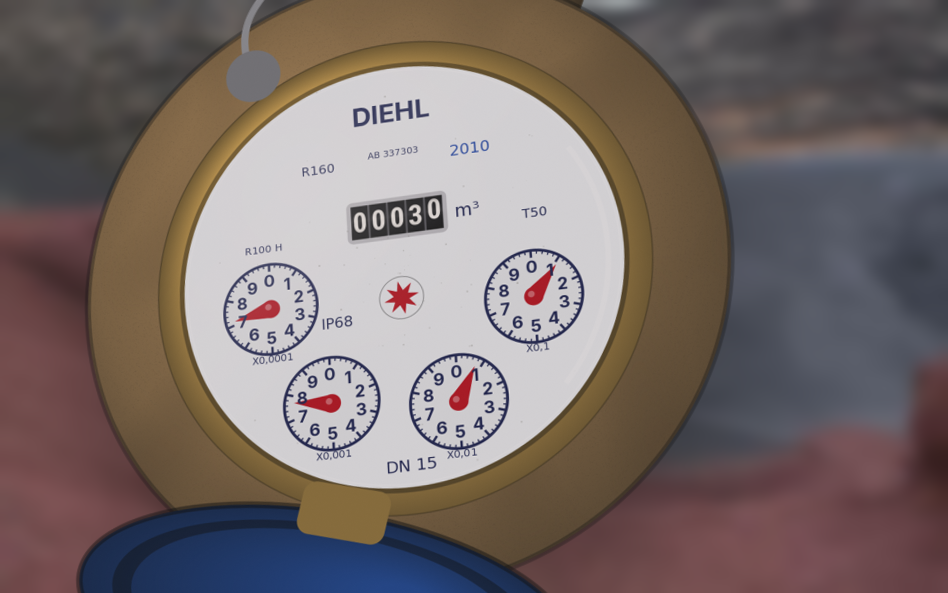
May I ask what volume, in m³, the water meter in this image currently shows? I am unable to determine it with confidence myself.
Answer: 30.1077 m³
